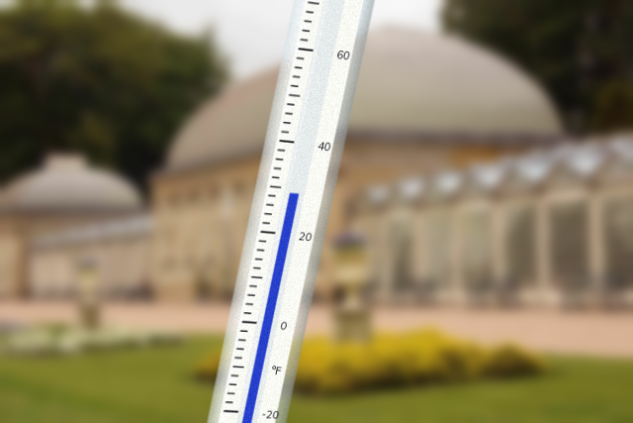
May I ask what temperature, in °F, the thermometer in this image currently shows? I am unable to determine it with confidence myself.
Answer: 29 °F
